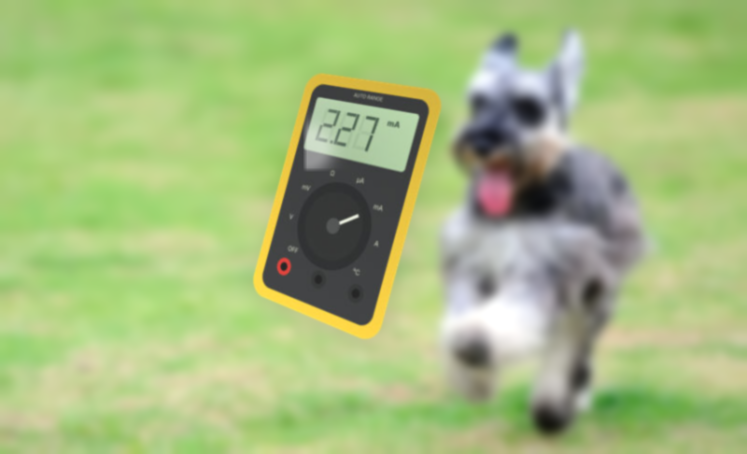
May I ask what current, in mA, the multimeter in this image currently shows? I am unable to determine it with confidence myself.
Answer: 2.27 mA
